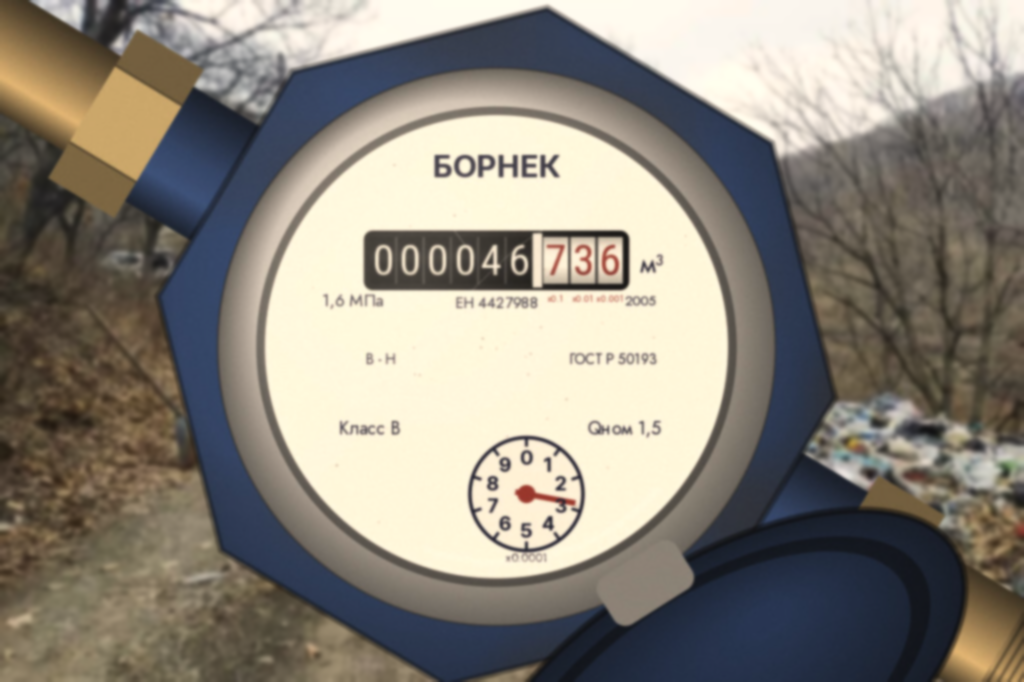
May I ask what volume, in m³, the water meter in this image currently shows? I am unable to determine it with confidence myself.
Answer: 46.7362 m³
